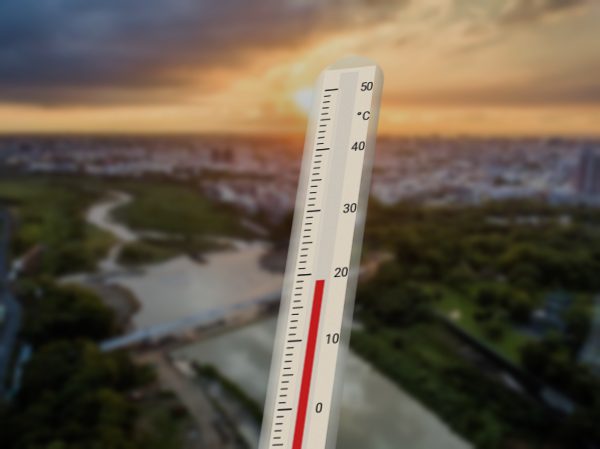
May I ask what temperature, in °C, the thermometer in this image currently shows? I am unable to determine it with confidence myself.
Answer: 19 °C
